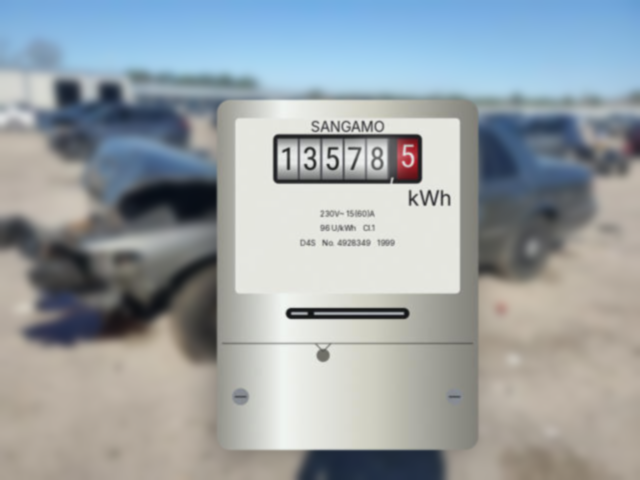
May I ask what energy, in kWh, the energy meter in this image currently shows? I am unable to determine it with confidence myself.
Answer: 13578.5 kWh
